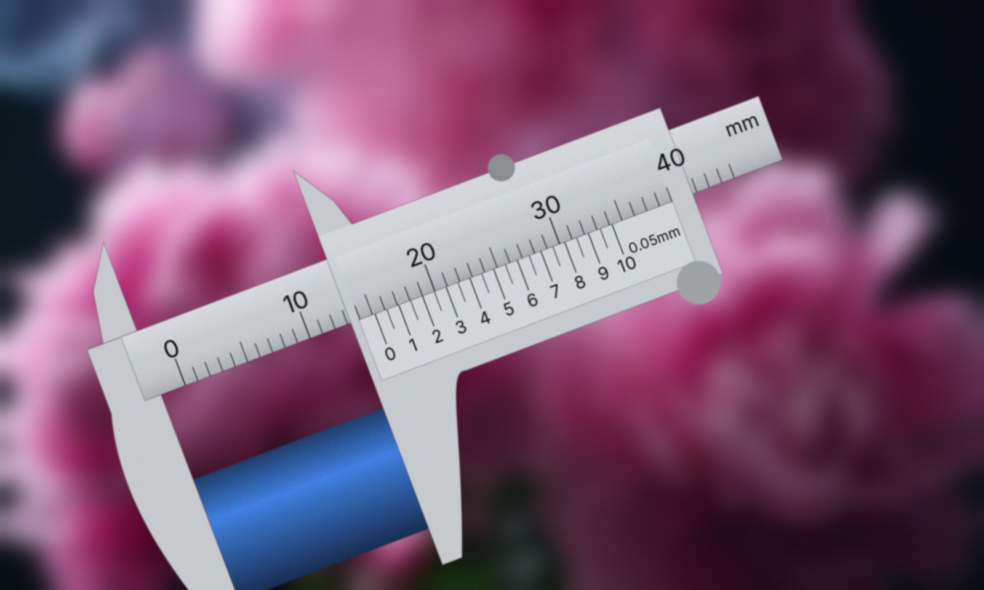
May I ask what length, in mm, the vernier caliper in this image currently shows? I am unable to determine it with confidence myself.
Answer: 15.2 mm
